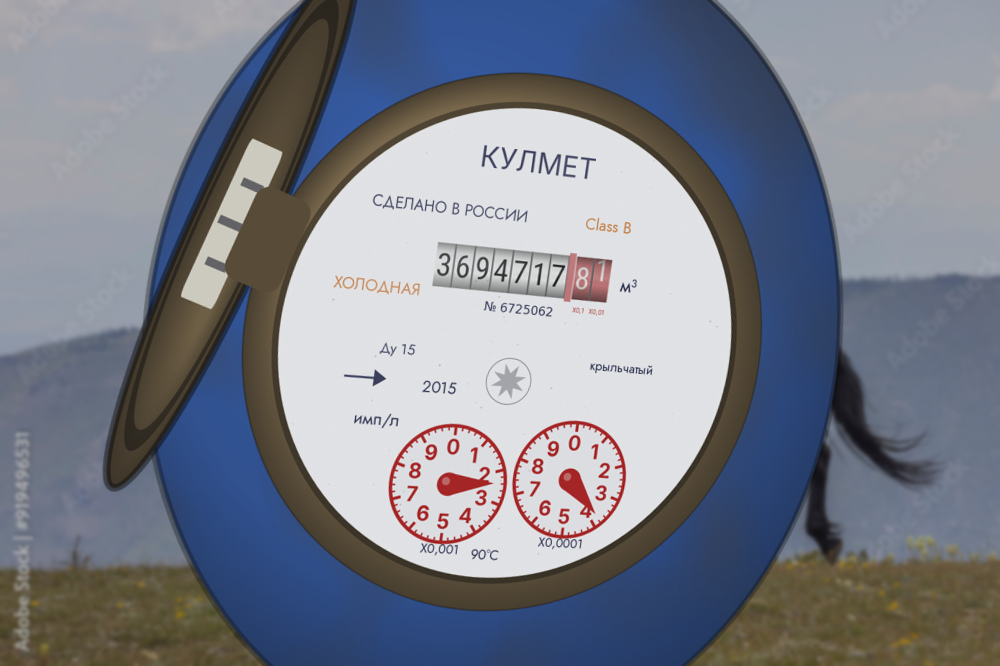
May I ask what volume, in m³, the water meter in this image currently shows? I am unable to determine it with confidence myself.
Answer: 3694717.8123 m³
